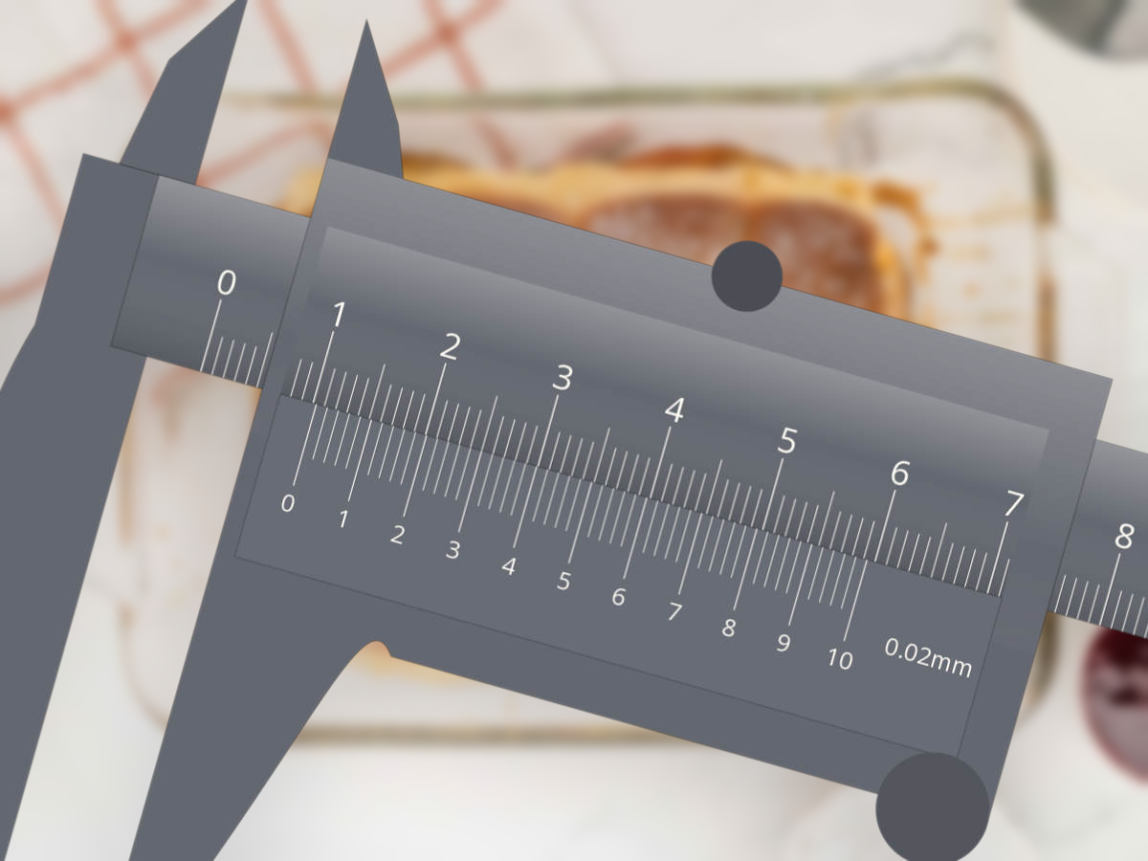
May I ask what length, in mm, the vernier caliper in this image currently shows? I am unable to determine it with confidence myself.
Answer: 10.3 mm
